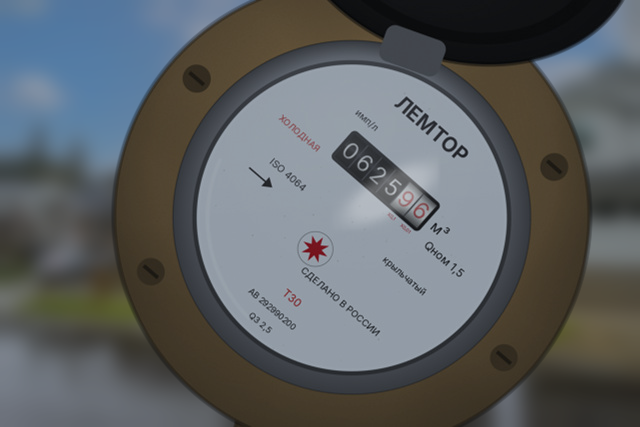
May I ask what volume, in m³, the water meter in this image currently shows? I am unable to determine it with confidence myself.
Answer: 625.96 m³
